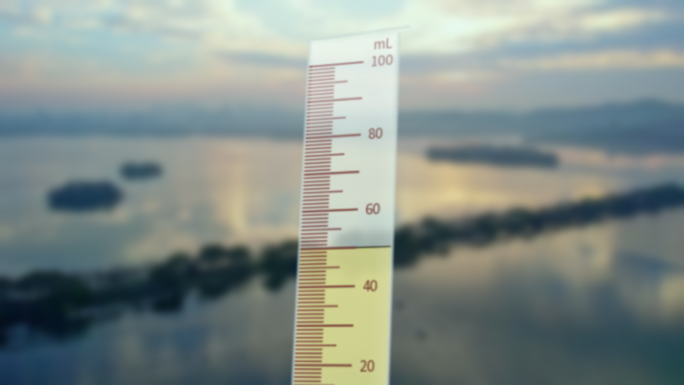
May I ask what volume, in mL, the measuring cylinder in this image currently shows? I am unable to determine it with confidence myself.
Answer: 50 mL
